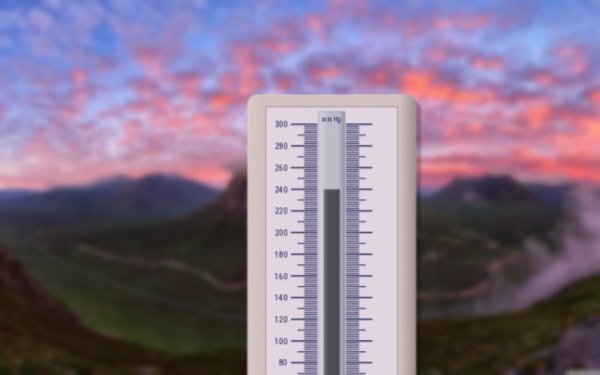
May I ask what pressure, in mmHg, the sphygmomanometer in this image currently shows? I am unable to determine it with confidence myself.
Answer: 240 mmHg
